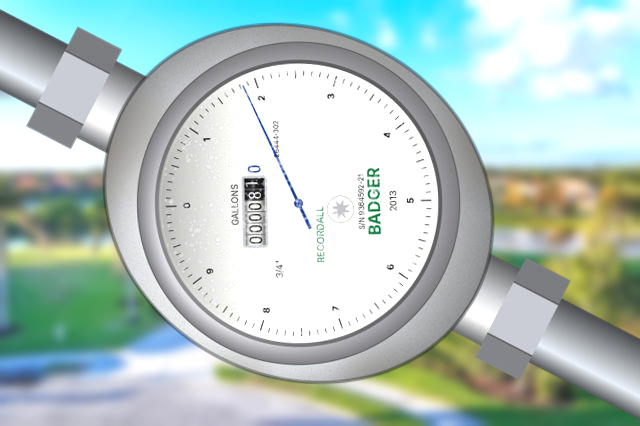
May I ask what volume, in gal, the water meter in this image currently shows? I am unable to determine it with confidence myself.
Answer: 811.8 gal
